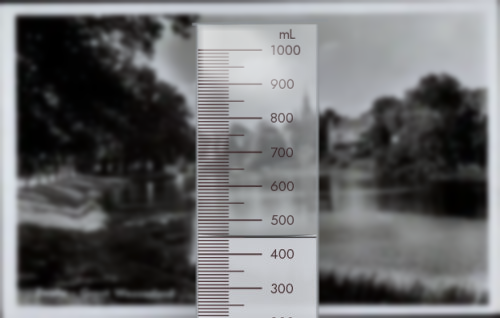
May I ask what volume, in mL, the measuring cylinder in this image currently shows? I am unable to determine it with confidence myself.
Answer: 450 mL
